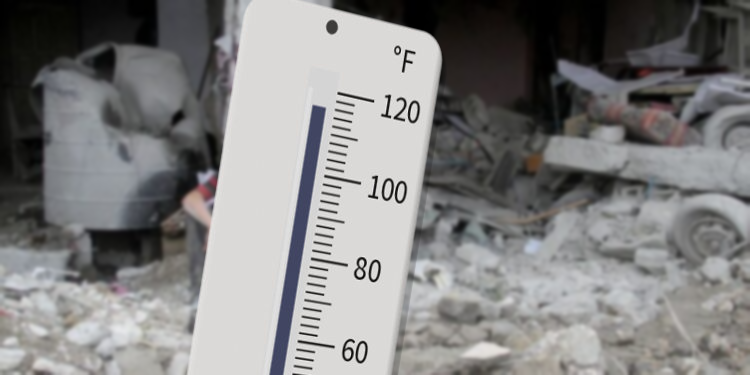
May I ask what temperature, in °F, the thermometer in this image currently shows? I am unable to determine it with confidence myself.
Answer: 116 °F
